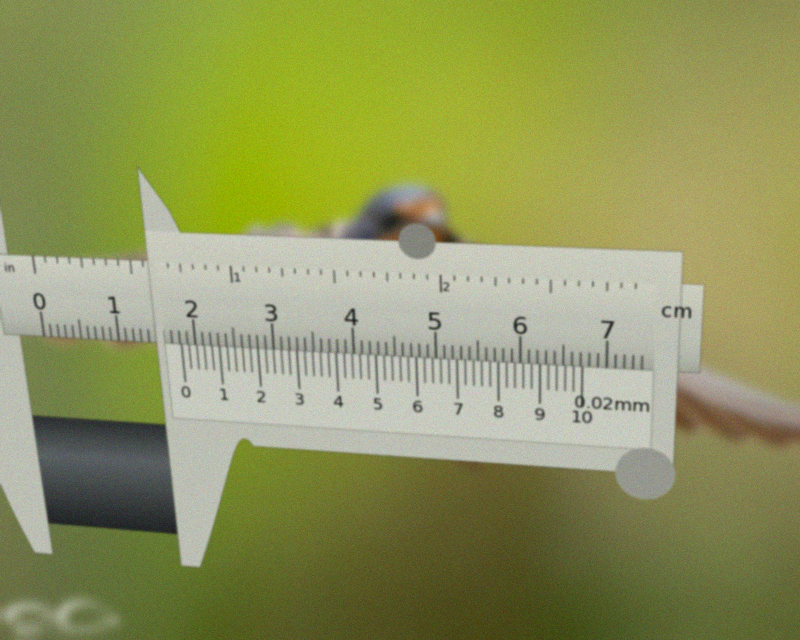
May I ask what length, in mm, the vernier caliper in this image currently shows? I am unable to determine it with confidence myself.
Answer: 18.2 mm
